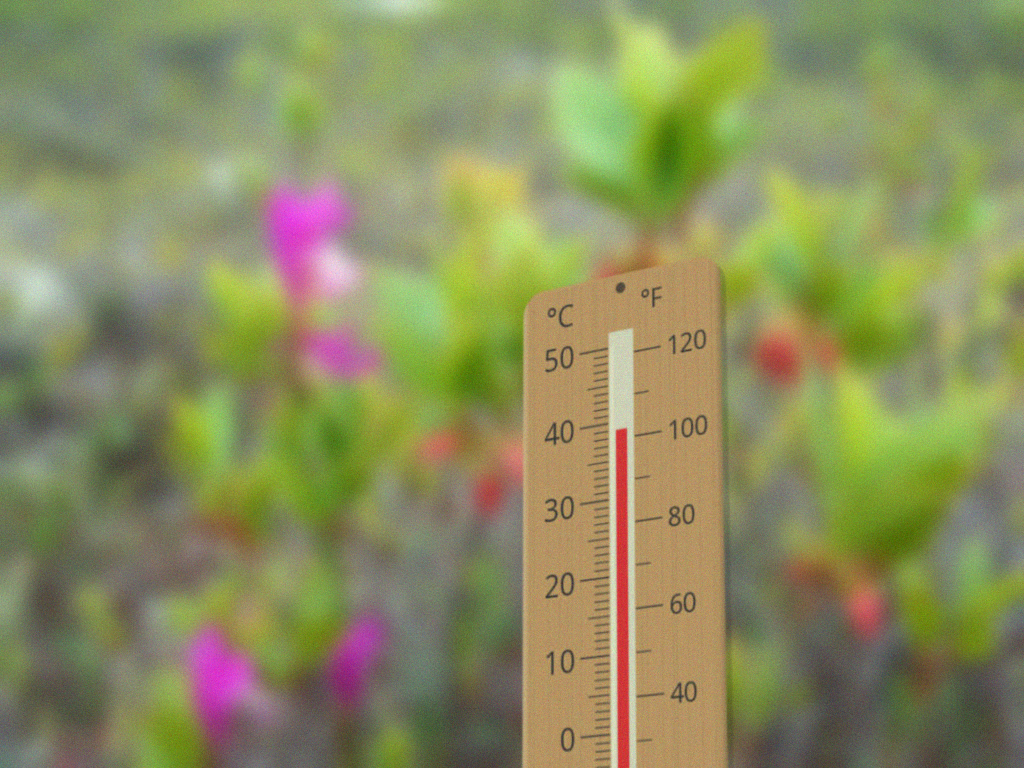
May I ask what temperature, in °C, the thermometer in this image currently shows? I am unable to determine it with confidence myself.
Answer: 39 °C
